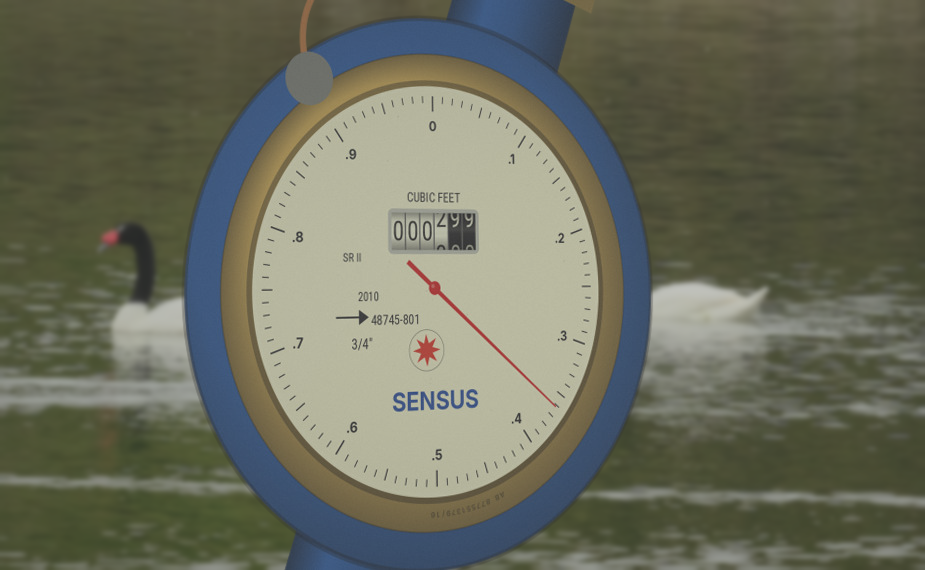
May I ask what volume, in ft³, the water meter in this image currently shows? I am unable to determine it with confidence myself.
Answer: 299.36 ft³
